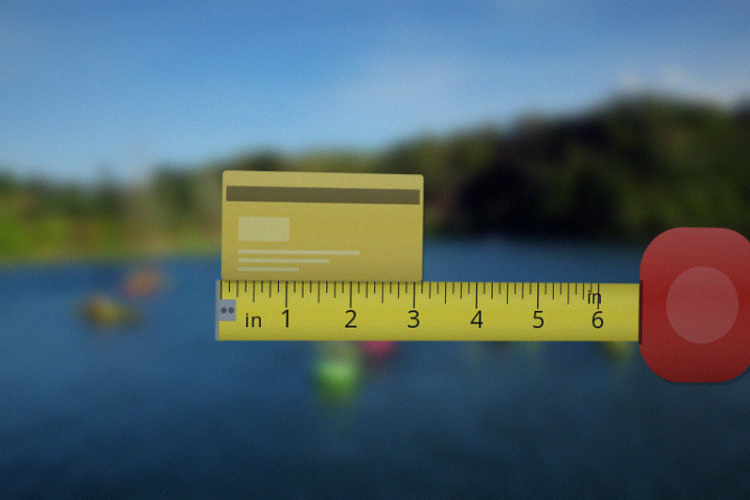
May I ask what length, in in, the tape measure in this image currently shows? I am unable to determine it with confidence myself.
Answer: 3.125 in
